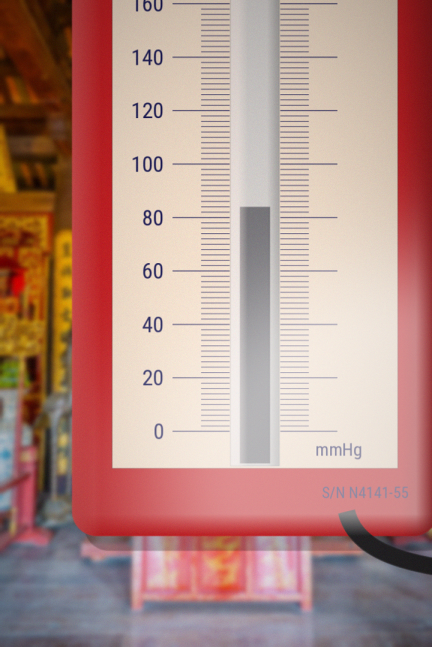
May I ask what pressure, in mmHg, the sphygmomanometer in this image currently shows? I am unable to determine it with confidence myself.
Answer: 84 mmHg
